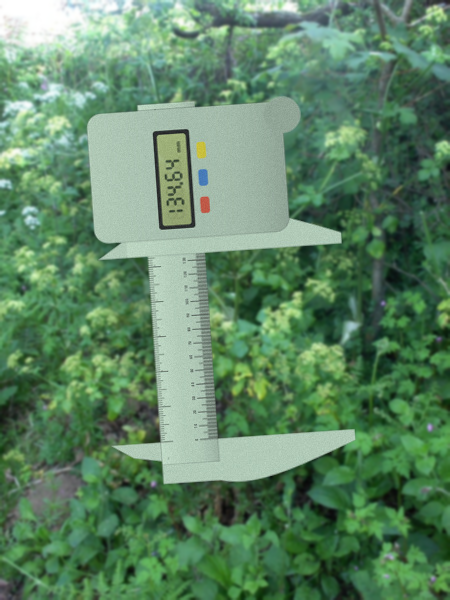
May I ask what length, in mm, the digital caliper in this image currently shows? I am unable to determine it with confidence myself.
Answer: 134.64 mm
